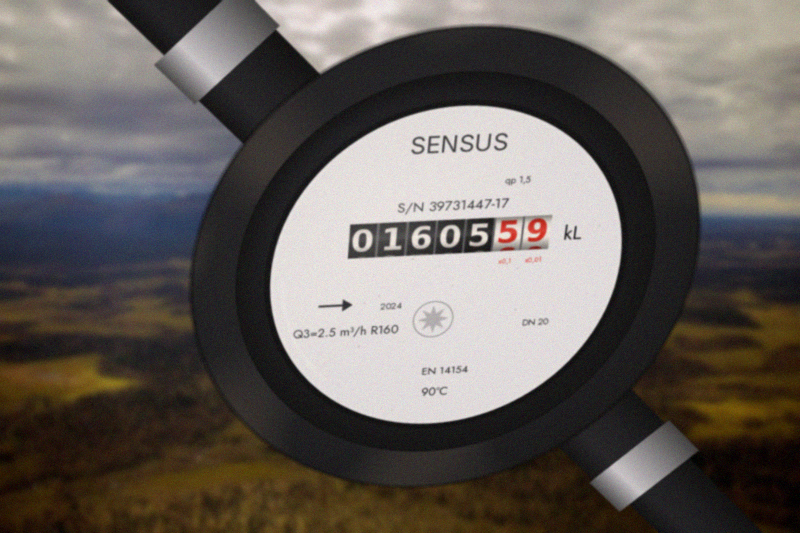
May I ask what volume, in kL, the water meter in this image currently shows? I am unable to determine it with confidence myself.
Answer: 1605.59 kL
